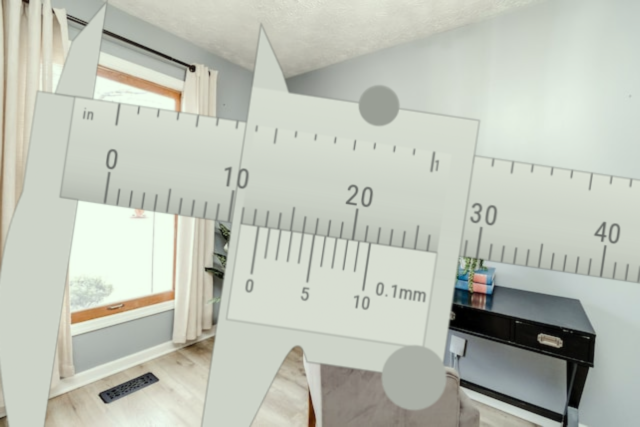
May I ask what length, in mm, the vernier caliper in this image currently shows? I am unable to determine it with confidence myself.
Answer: 12.4 mm
